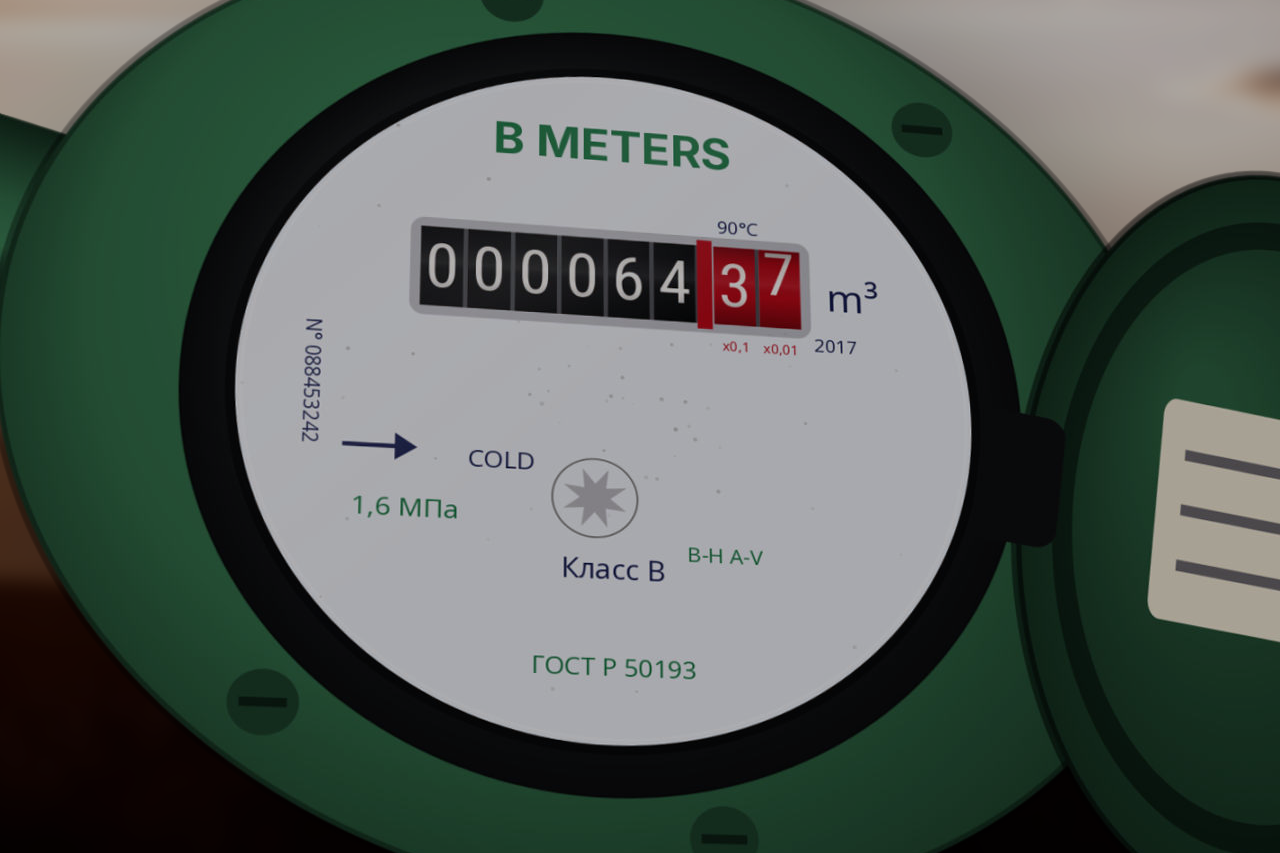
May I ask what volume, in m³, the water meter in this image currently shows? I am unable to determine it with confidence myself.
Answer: 64.37 m³
